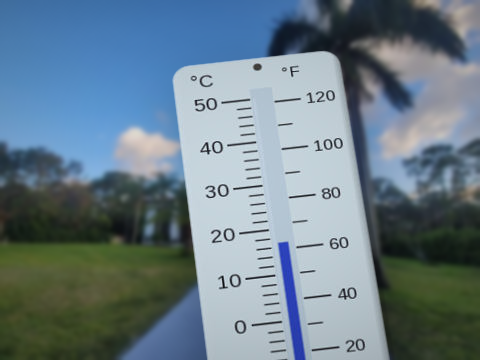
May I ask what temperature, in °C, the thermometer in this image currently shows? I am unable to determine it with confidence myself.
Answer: 17 °C
